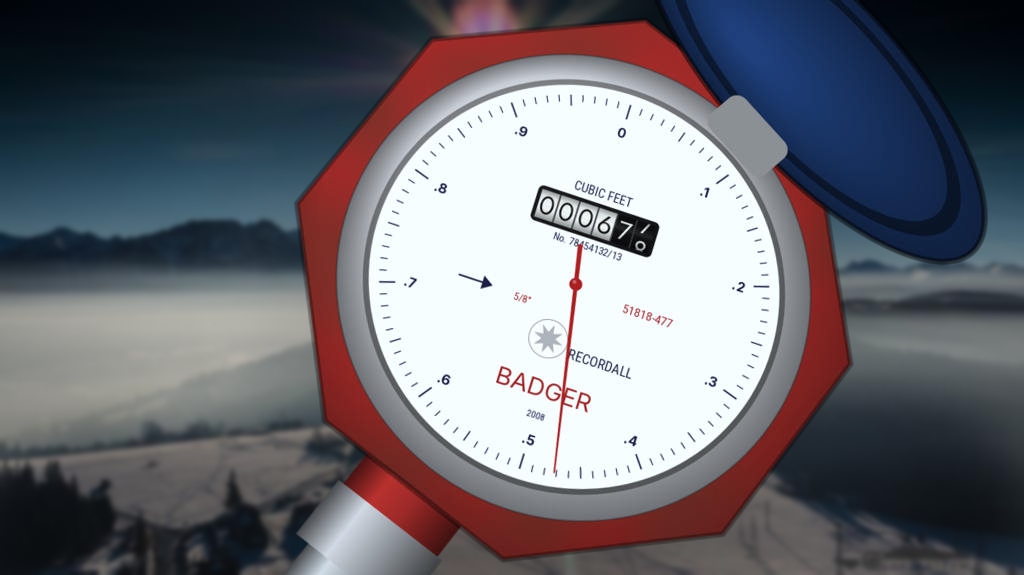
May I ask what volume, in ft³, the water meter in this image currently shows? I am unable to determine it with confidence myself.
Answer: 677.47 ft³
